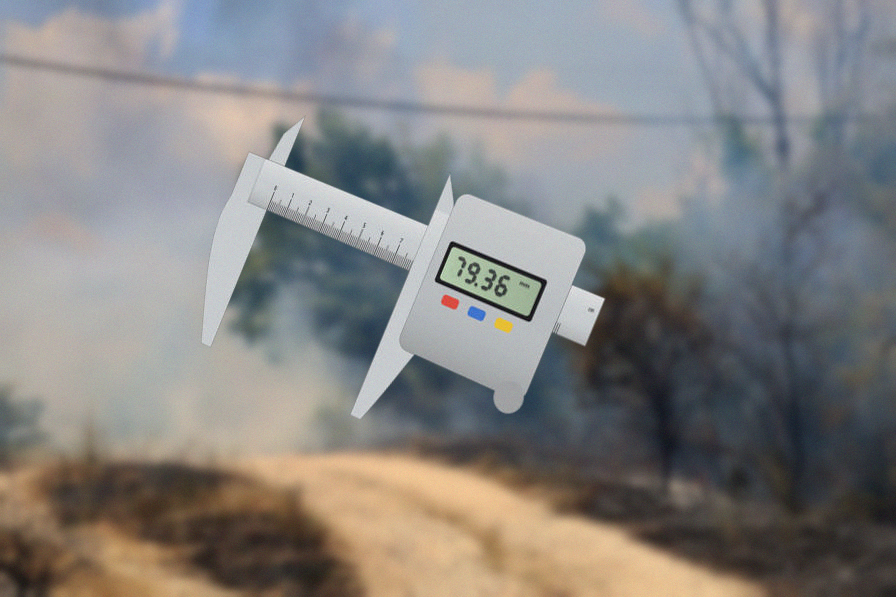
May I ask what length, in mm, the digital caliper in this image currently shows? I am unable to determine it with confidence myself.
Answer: 79.36 mm
